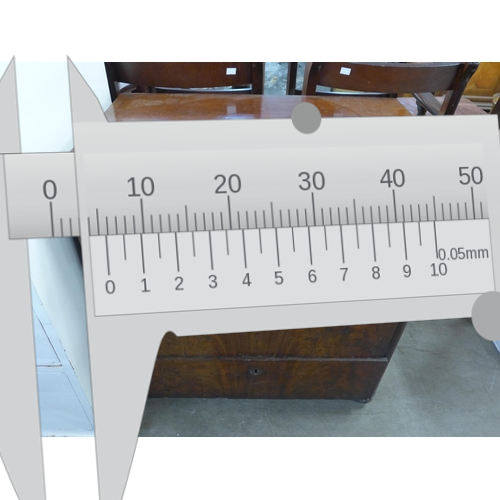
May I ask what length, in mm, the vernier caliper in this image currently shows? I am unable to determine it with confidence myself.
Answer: 5.8 mm
